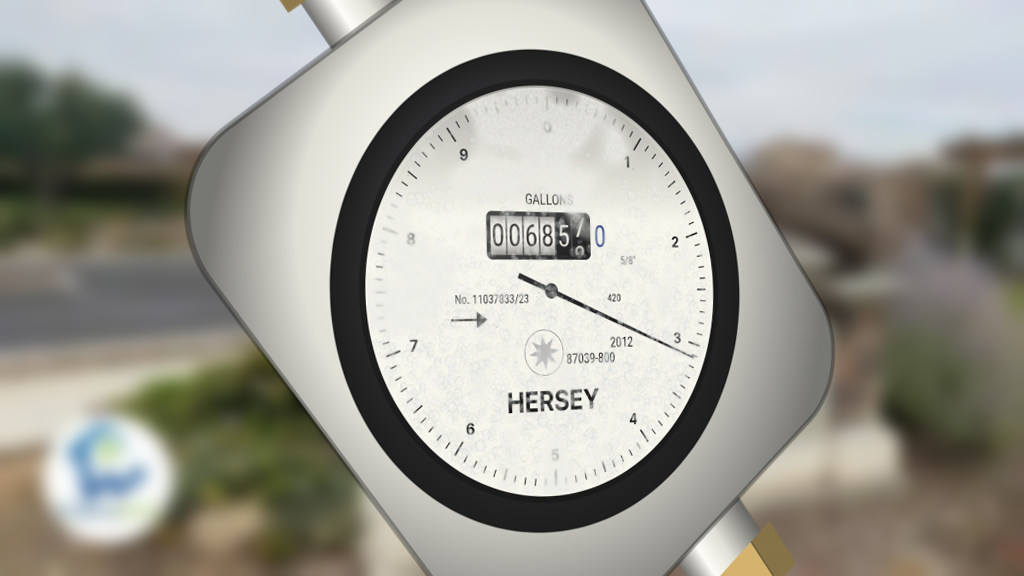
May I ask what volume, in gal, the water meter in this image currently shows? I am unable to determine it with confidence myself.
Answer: 68573.1 gal
